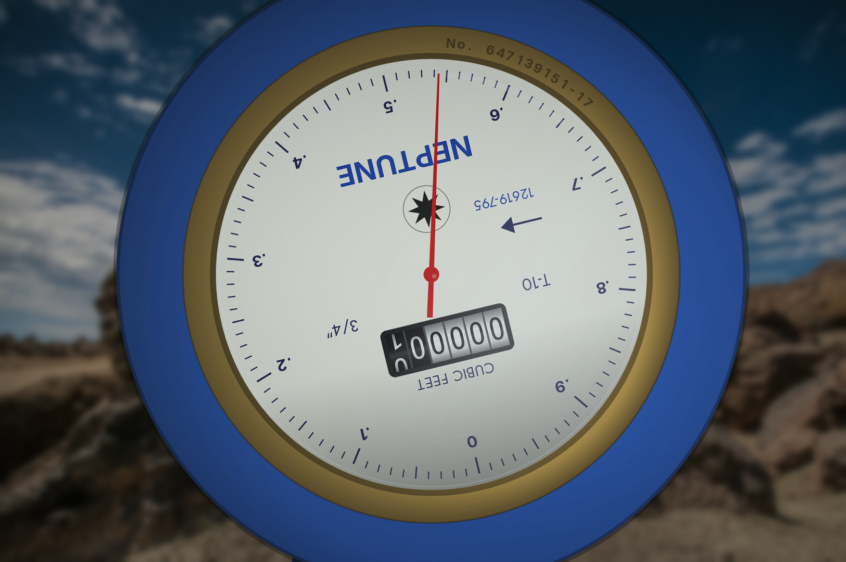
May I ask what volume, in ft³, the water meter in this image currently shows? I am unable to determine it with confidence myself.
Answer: 0.54 ft³
